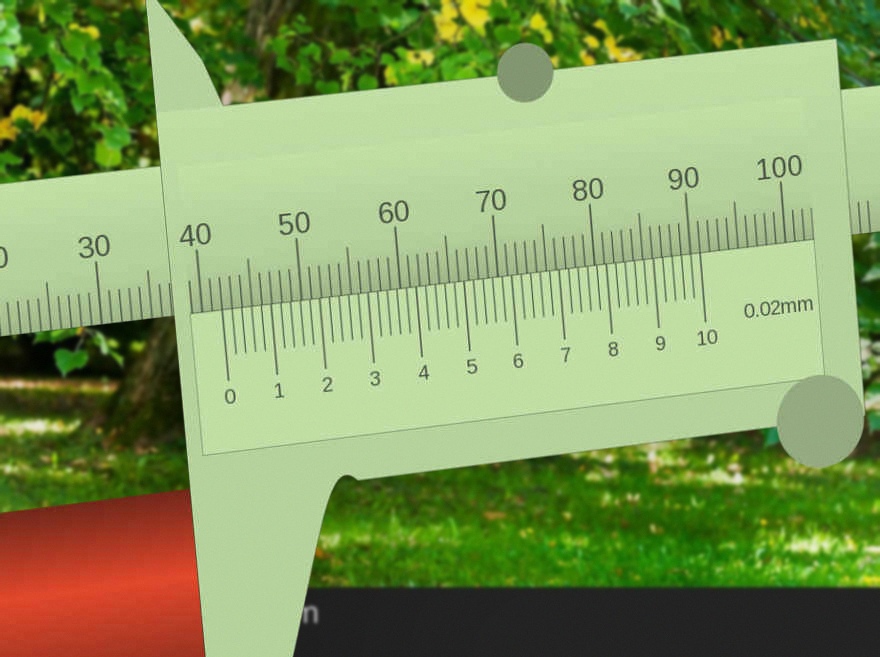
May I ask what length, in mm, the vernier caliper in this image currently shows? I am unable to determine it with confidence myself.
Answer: 42.0 mm
